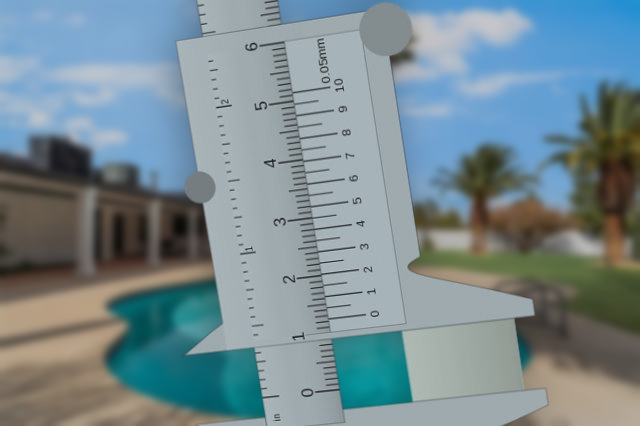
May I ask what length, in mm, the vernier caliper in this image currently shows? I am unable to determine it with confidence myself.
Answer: 12.4 mm
